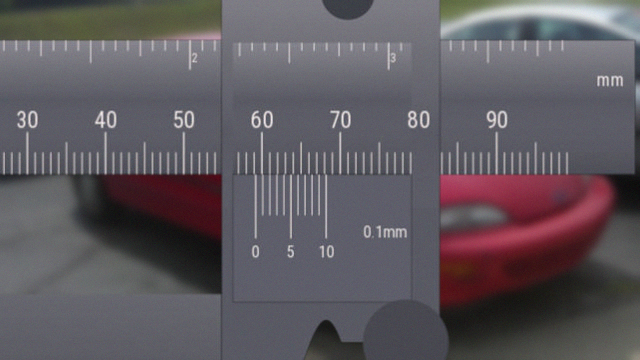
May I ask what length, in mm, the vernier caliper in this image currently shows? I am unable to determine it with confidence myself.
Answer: 59.2 mm
